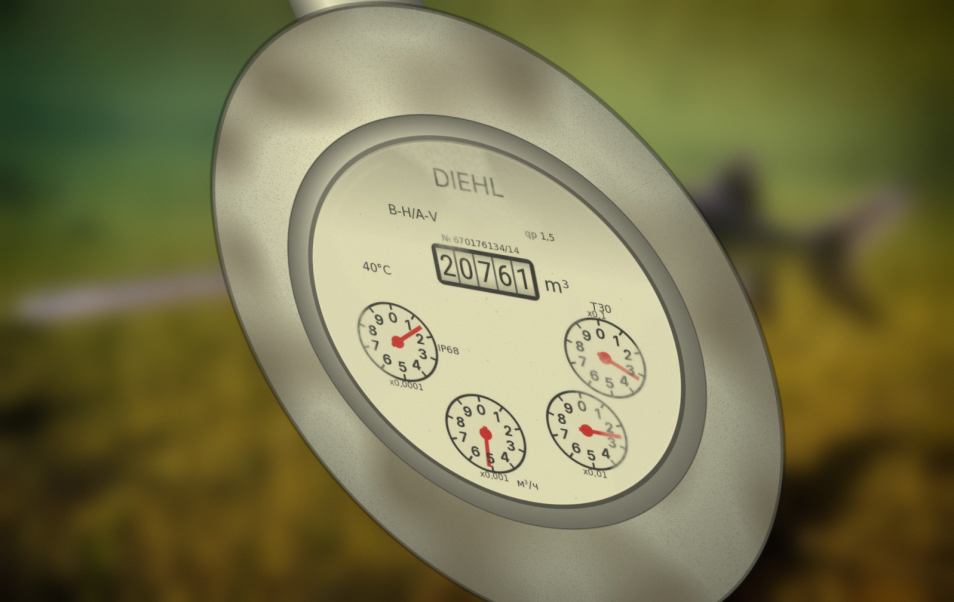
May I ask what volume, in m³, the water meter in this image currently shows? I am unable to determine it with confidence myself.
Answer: 20761.3251 m³
